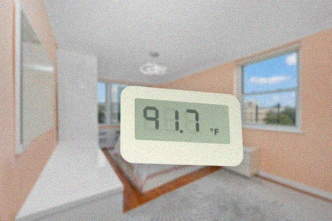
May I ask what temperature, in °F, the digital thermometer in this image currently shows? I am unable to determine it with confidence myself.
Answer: 91.7 °F
